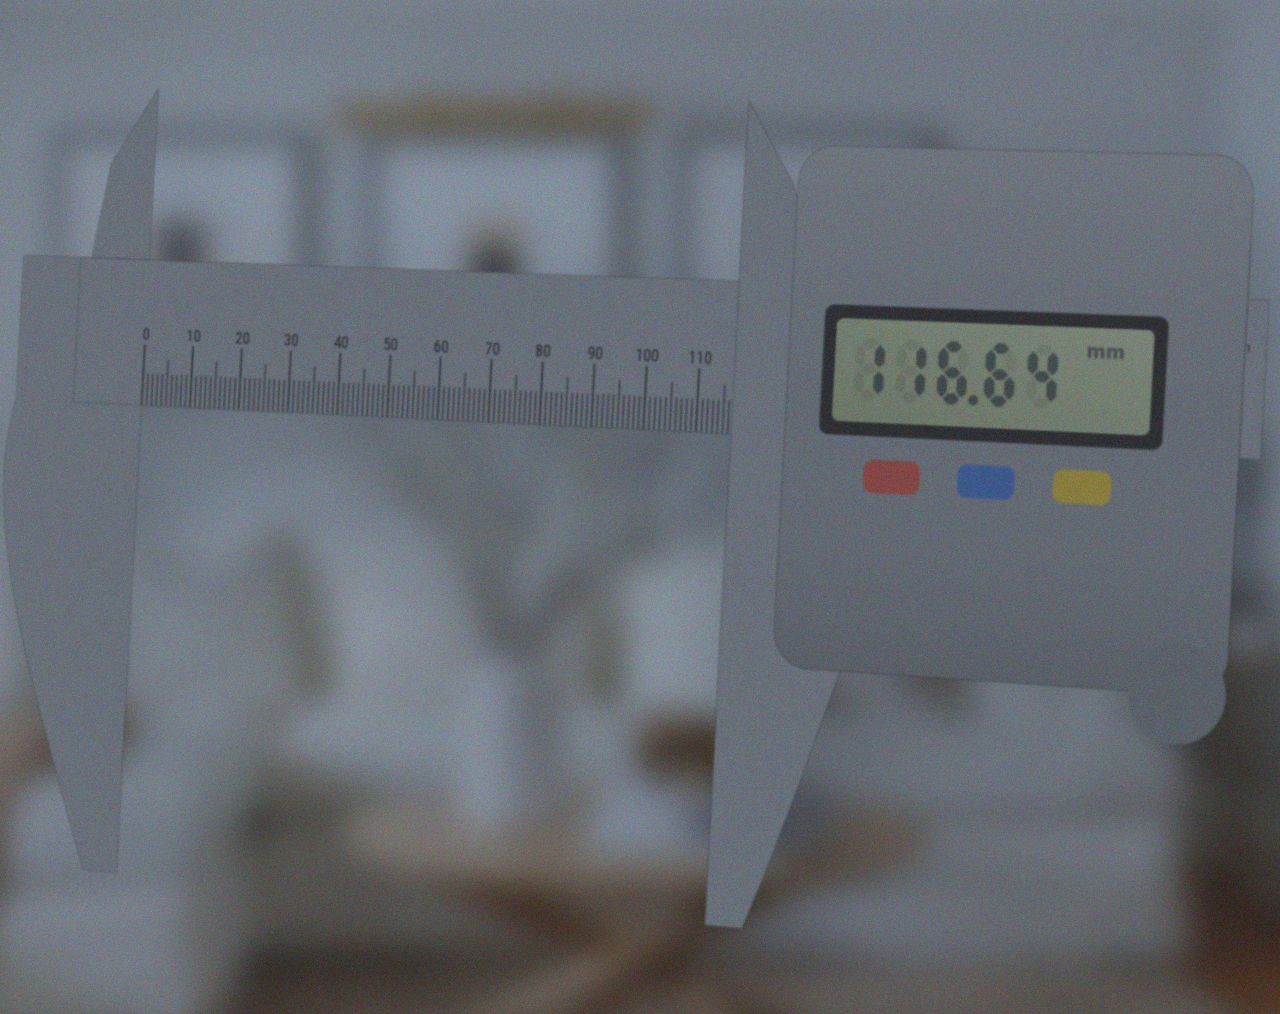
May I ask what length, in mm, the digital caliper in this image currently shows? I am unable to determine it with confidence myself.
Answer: 116.64 mm
